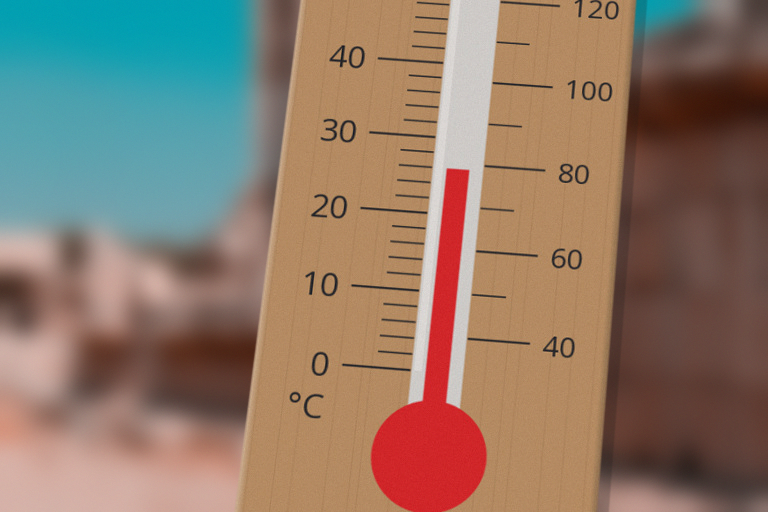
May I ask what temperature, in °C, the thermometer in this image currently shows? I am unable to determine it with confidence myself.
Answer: 26 °C
